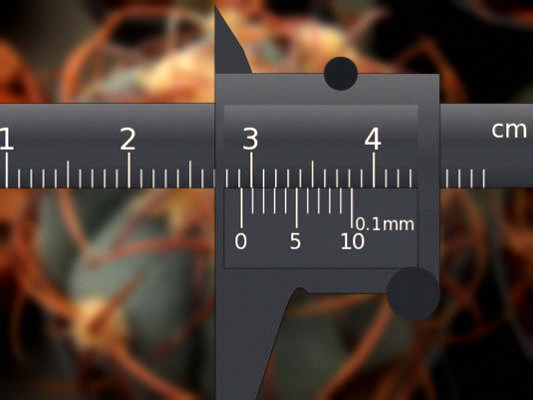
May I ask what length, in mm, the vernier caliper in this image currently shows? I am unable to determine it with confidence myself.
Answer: 29.2 mm
